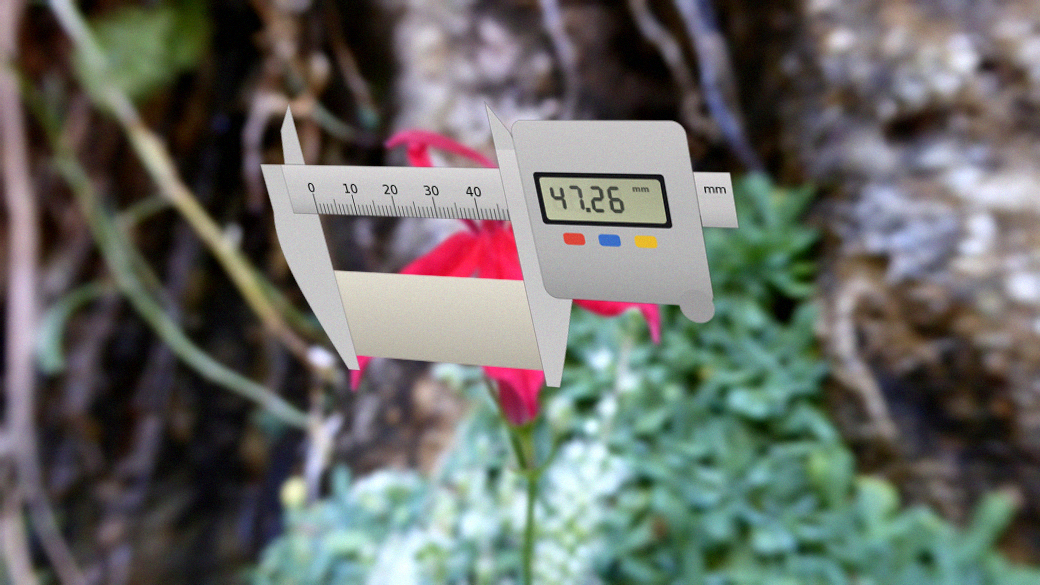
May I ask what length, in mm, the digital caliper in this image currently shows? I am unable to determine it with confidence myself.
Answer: 47.26 mm
